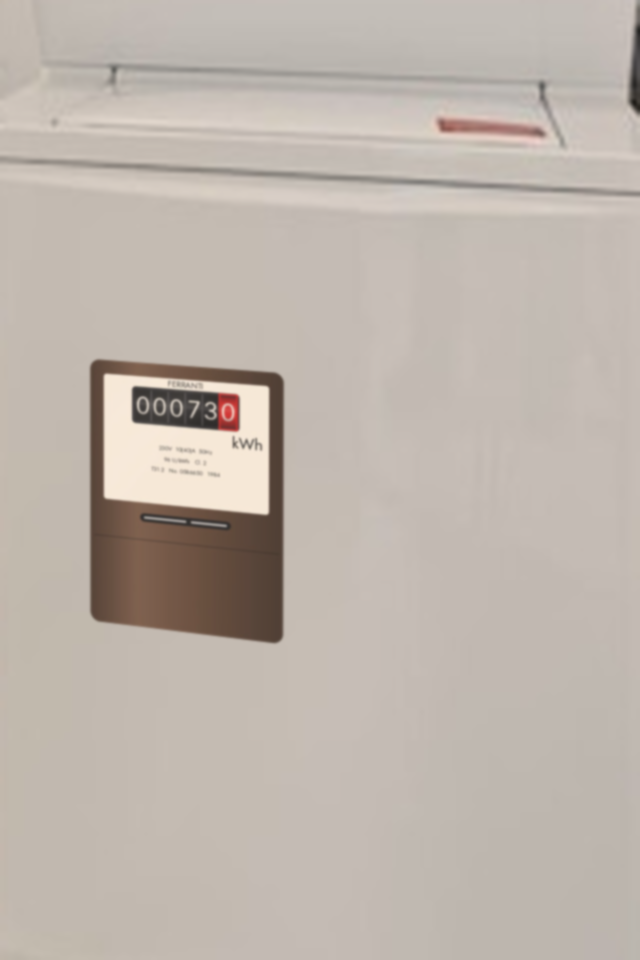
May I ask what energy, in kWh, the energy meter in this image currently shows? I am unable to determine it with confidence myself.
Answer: 73.0 kWh
